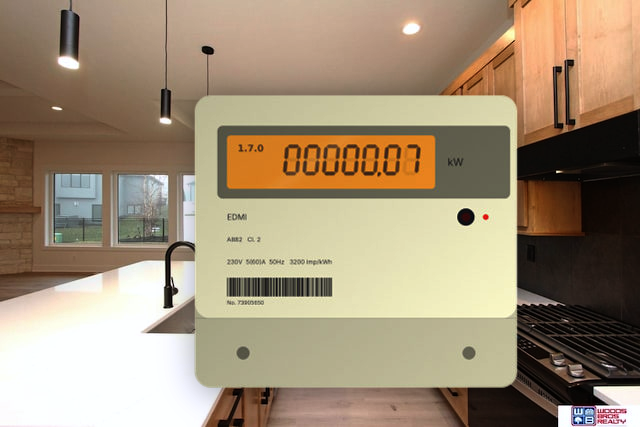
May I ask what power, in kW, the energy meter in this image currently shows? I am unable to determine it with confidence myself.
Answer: 0.07 kW
